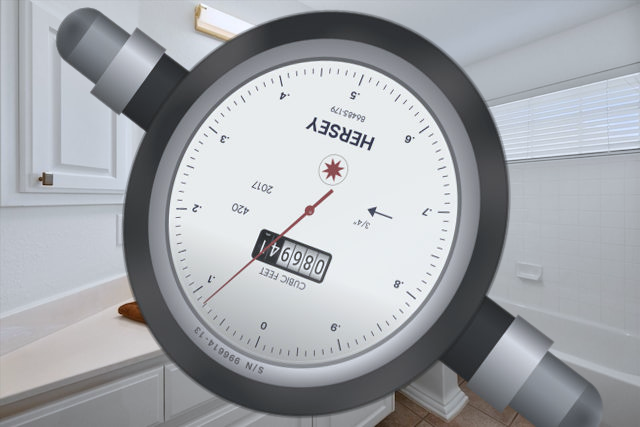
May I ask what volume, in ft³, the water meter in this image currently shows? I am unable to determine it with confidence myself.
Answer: 86941.08 ft³
